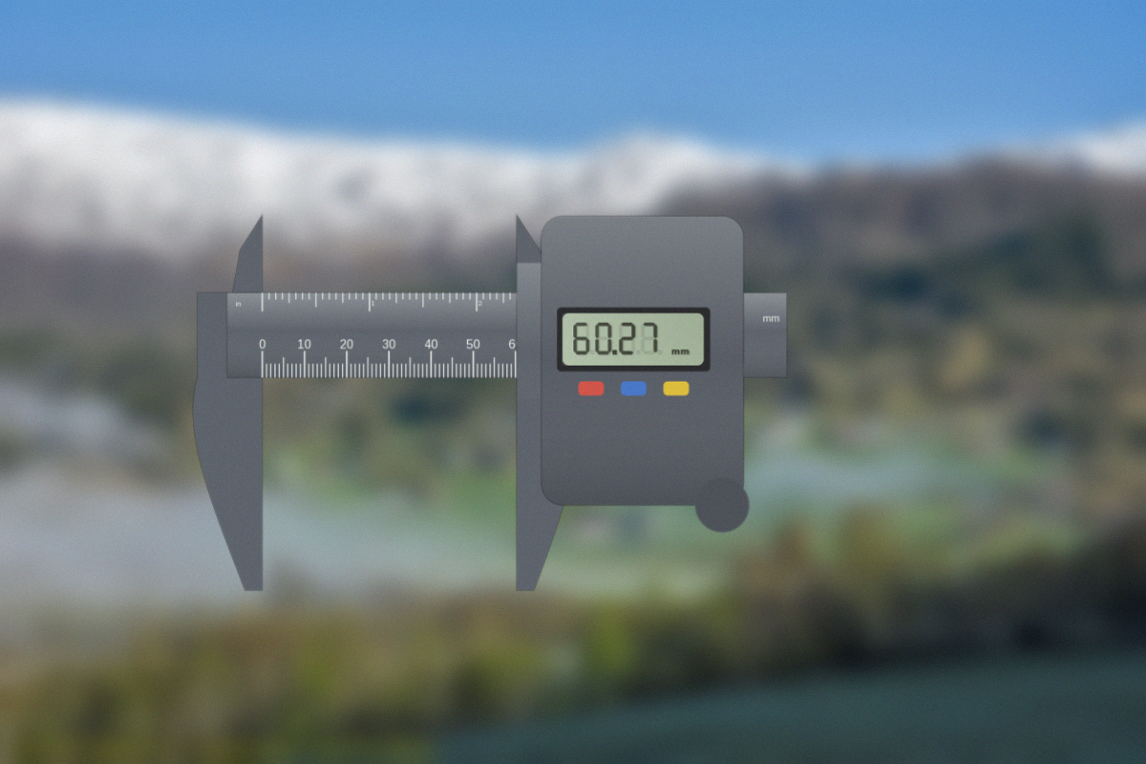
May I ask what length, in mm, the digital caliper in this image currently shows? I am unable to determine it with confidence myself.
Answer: 60.27 mm
